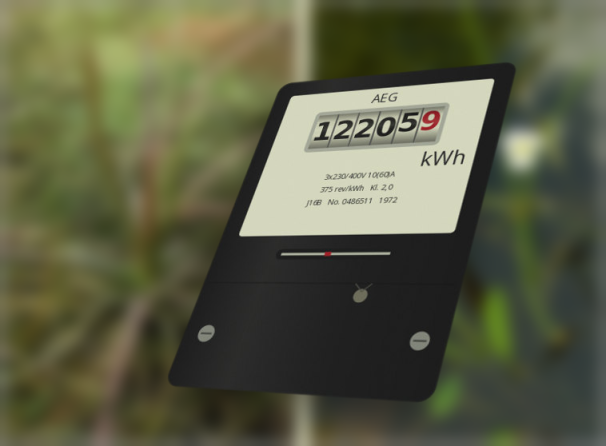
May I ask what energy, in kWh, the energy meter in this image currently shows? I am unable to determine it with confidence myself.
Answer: 12205.9 kWh
